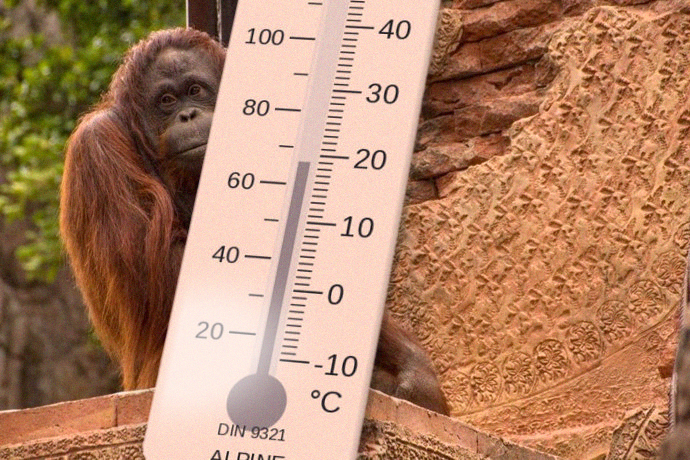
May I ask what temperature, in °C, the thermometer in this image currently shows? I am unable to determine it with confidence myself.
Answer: 19 °C
